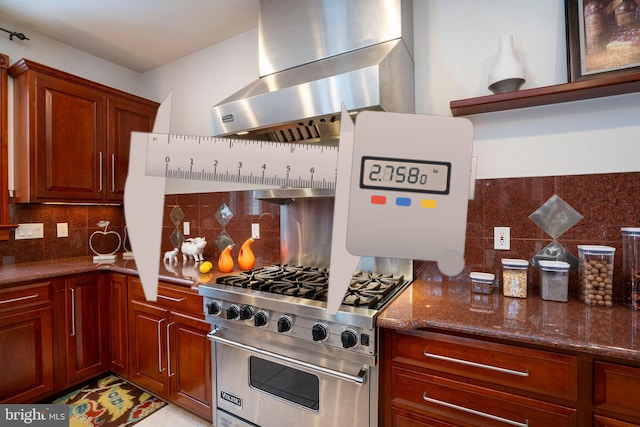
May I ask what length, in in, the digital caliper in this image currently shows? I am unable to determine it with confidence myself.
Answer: 2.7580 in
